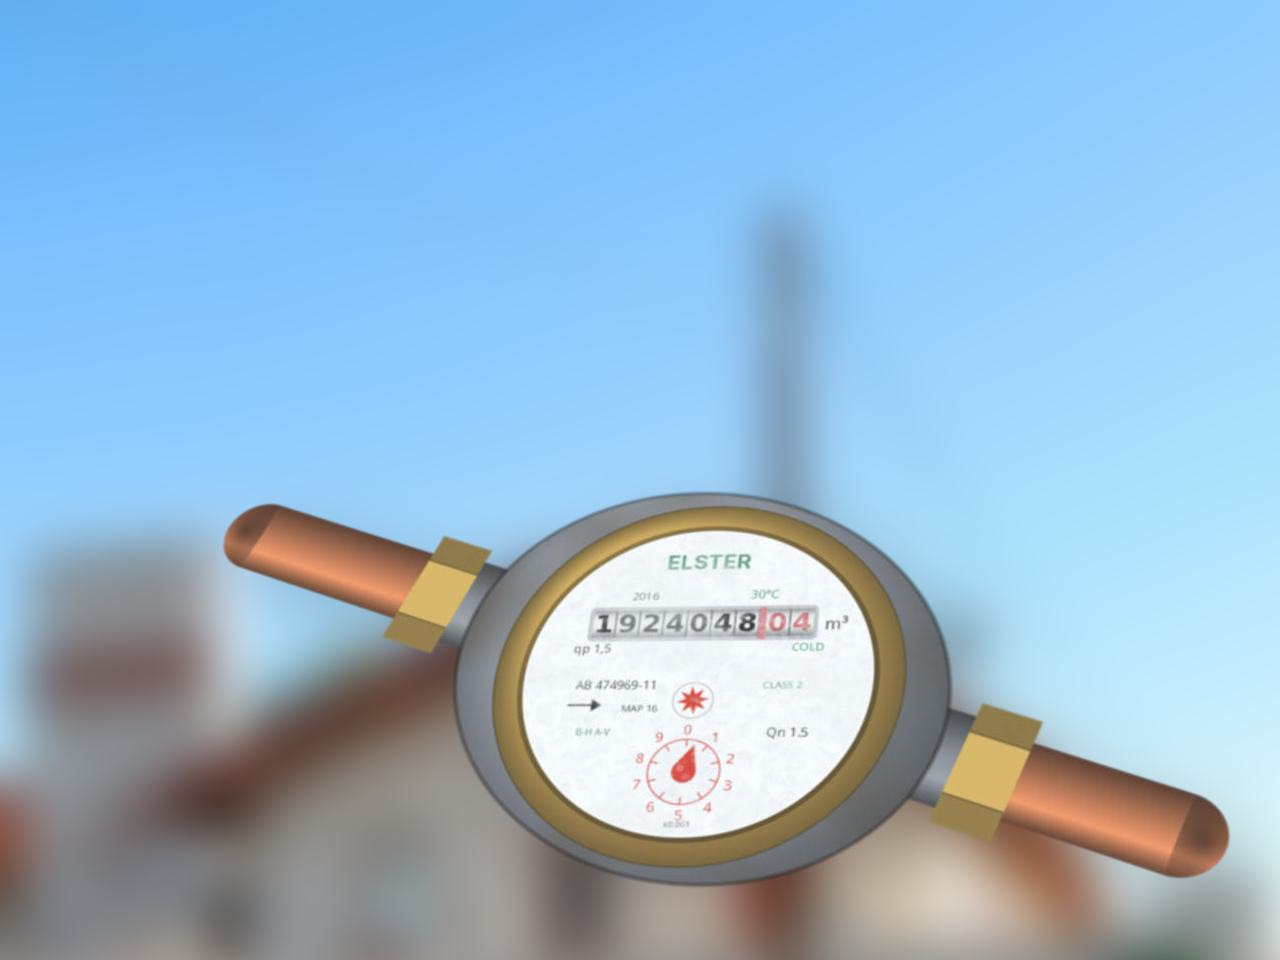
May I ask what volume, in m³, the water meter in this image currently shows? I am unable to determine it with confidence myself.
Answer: 1924048.040 m³
